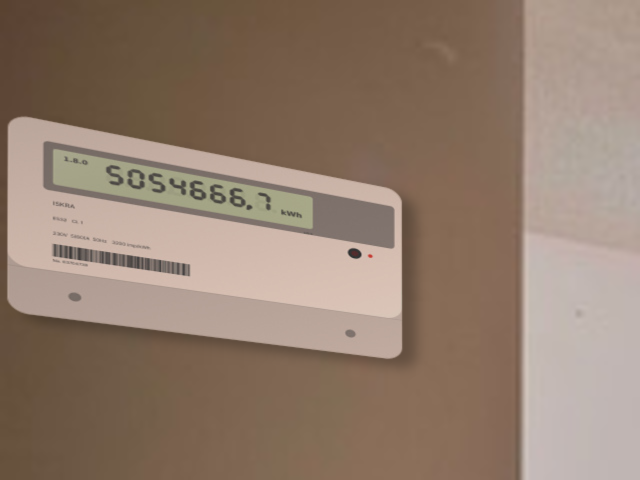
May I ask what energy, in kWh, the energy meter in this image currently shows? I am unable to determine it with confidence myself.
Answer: 5054666.7 kWh
